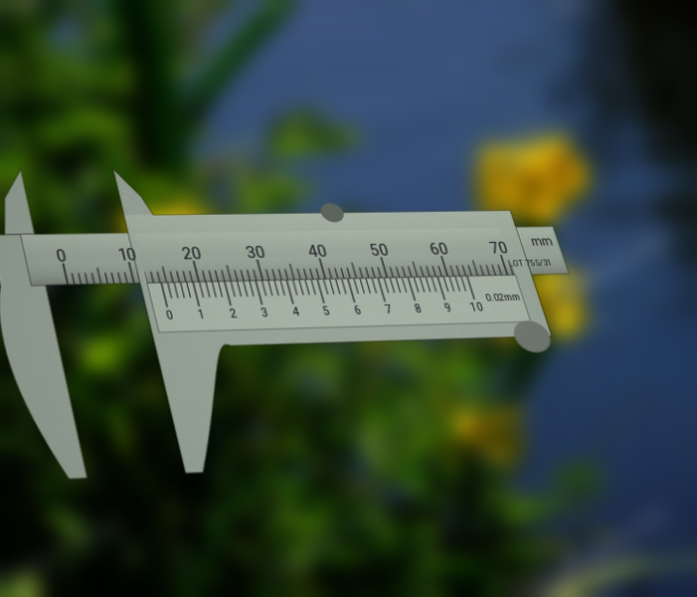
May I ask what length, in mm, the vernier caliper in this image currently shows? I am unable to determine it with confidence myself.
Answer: 14.2 mm
